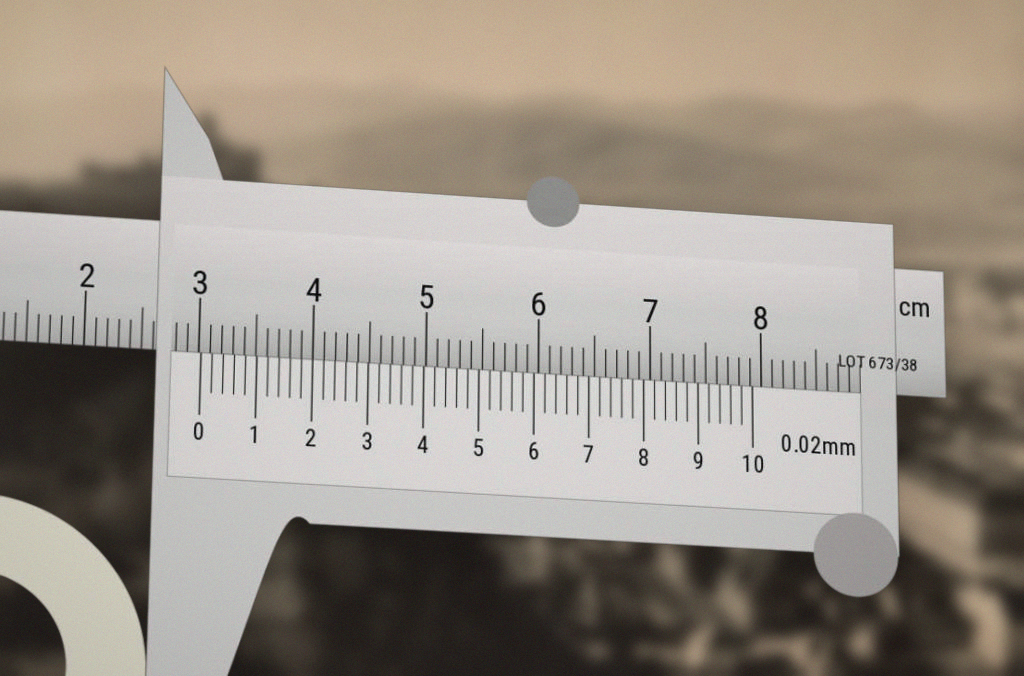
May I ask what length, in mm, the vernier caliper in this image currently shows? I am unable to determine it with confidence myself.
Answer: 30.2 mm
